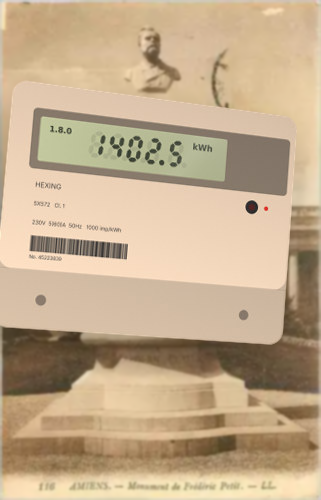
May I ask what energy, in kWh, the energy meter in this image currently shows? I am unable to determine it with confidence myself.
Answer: 1402.5 kWh
